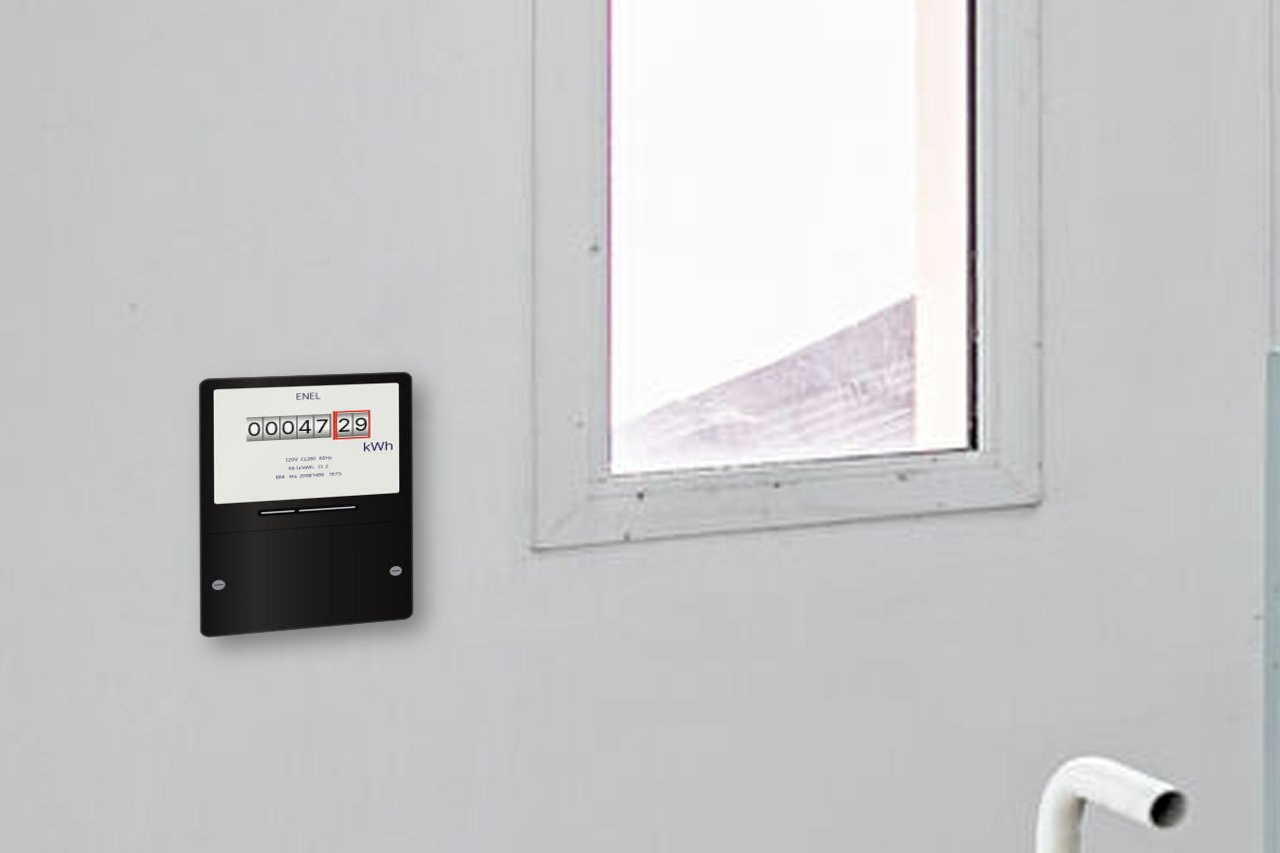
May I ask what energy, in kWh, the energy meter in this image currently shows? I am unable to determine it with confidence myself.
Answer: 47.29 kWh
